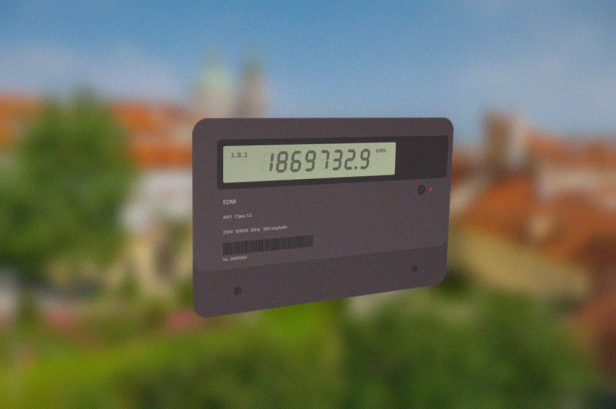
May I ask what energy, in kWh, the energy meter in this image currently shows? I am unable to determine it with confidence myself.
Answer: 1869732.9 kWh
